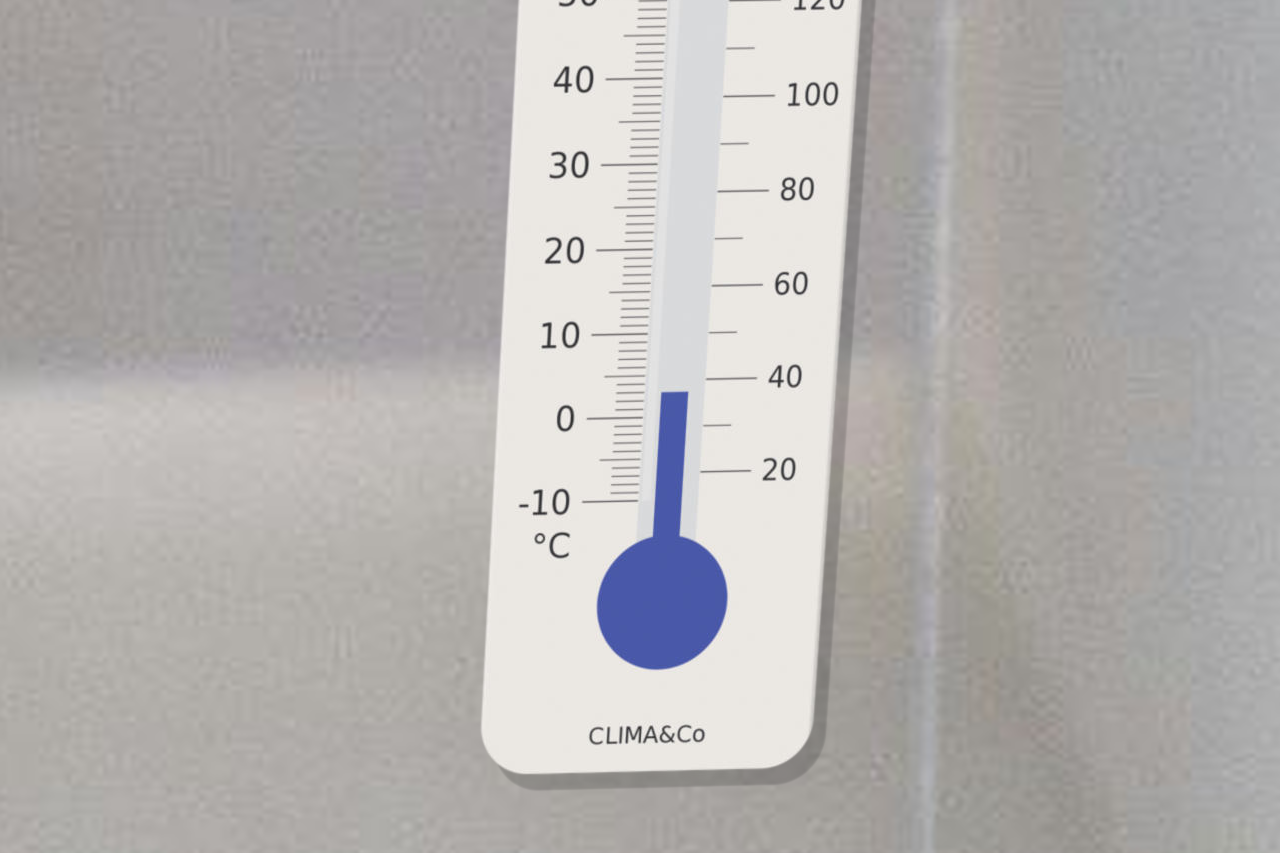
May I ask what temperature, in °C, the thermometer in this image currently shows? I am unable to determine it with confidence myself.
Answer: 3 °C
